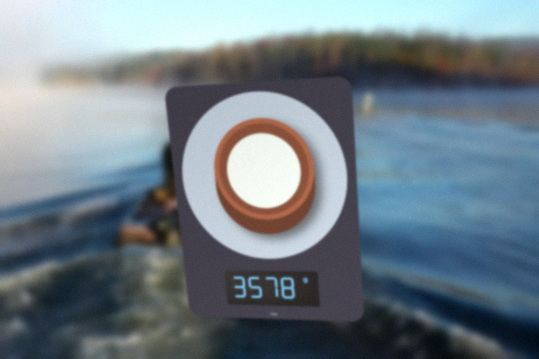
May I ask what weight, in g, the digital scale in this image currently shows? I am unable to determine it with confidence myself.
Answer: 3578 g
